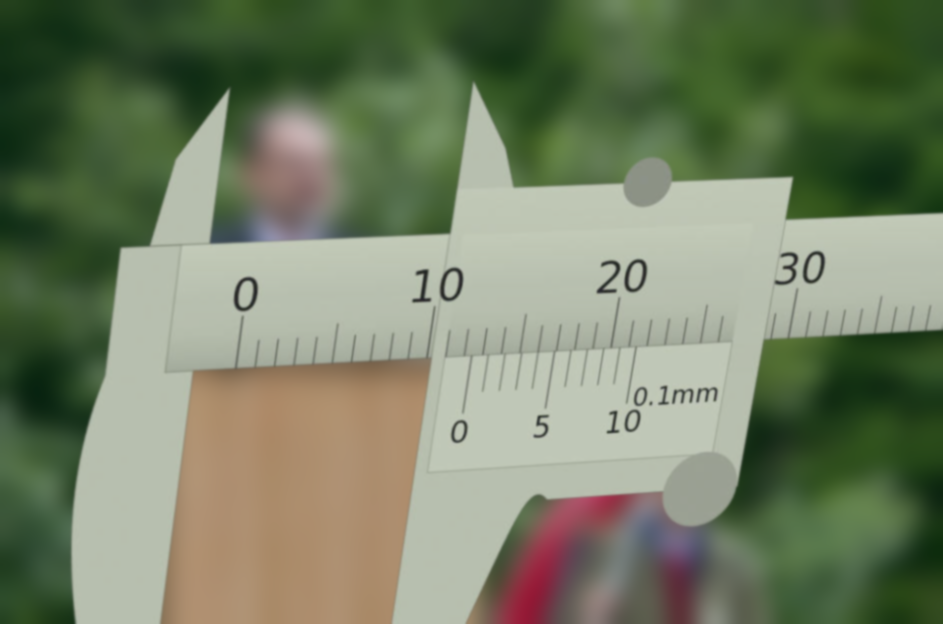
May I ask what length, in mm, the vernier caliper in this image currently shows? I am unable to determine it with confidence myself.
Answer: 12.4 mm
